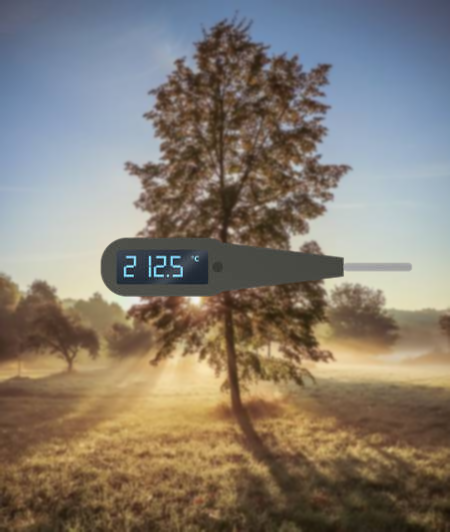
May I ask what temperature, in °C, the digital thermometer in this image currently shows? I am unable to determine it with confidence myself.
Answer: 212.5 °C
